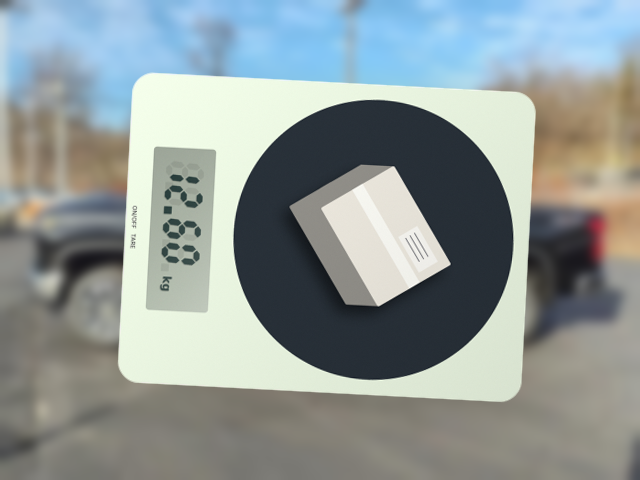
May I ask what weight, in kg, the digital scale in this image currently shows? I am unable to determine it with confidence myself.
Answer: 12.60 kg
